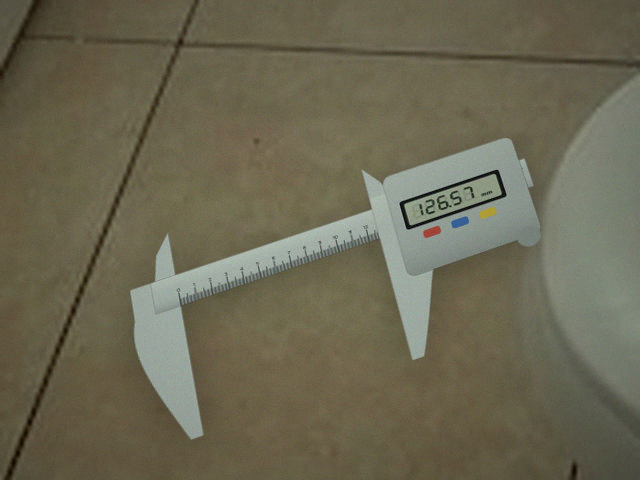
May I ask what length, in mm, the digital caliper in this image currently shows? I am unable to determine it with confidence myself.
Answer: 126.57 mm
